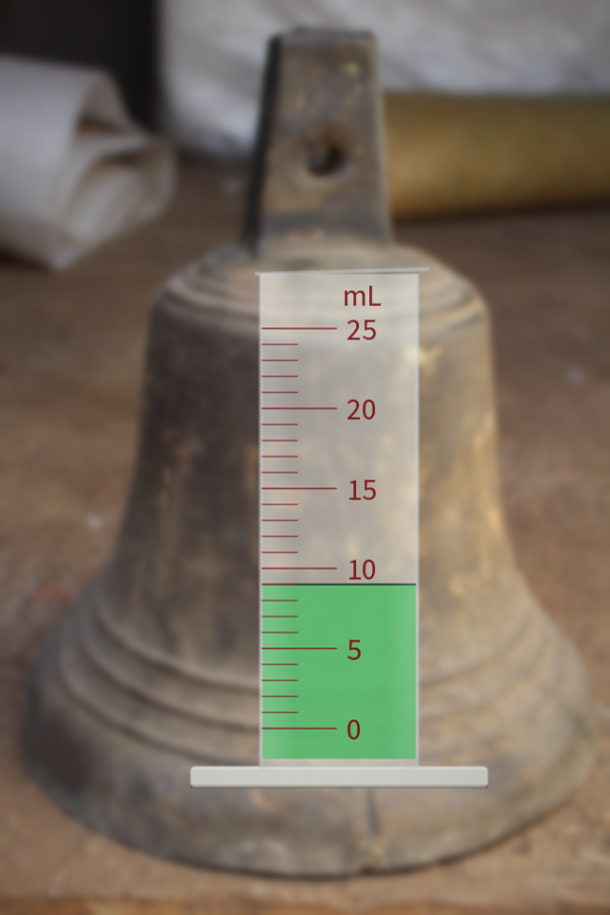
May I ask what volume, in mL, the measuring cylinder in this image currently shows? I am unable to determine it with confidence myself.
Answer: 9 mL
